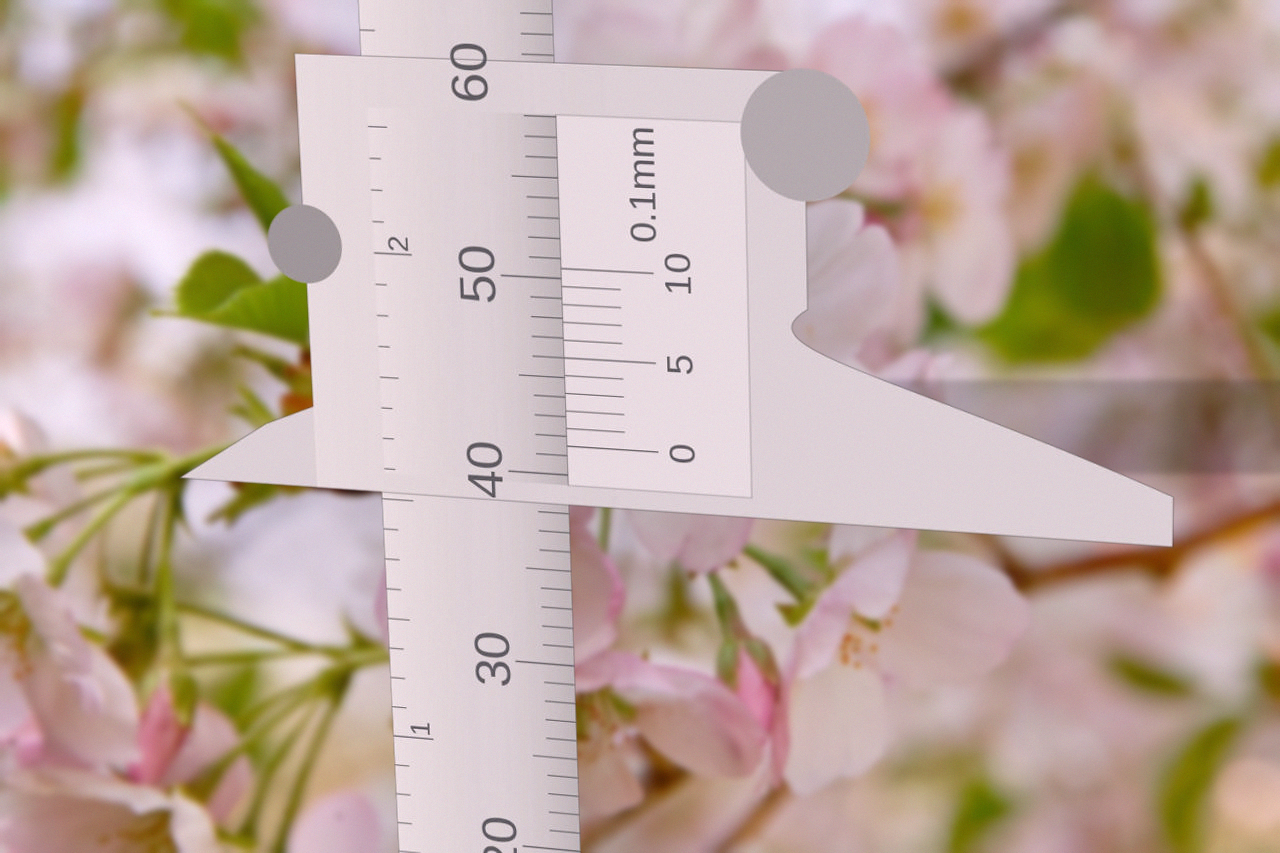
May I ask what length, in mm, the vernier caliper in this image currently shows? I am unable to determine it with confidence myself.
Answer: 41.5 mm
